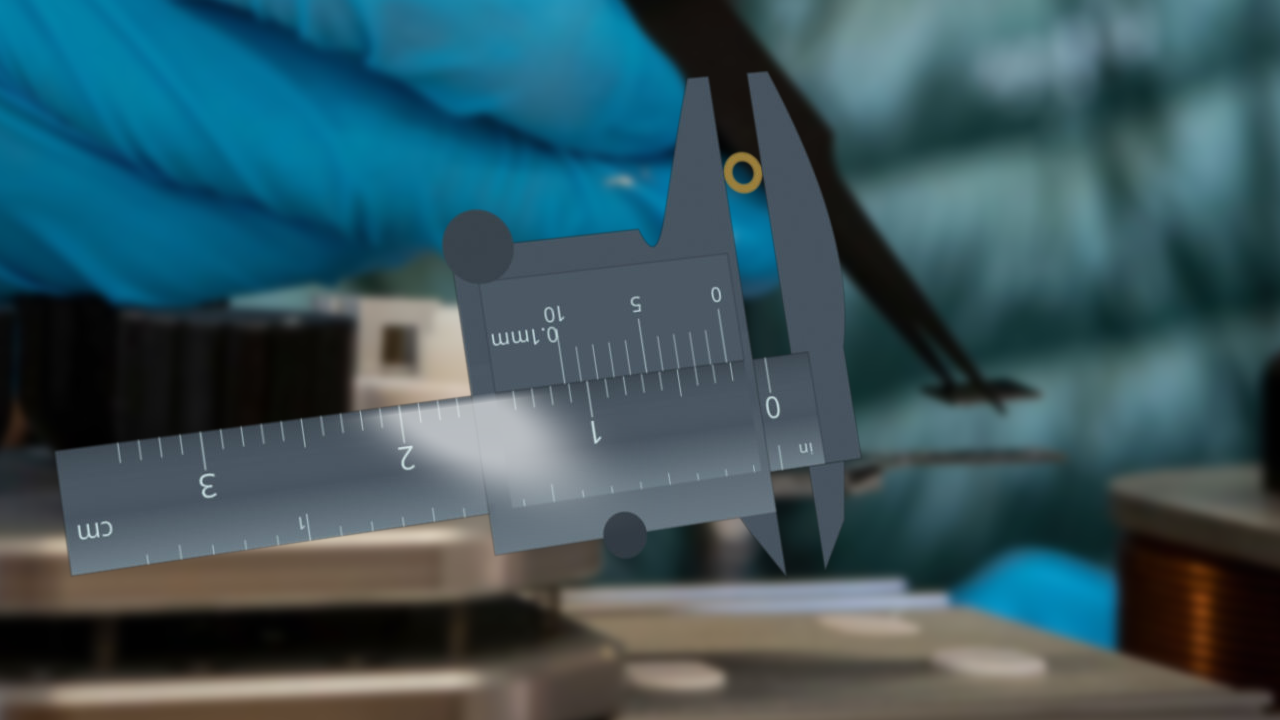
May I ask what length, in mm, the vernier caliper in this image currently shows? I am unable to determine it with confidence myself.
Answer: 2.2 mm
